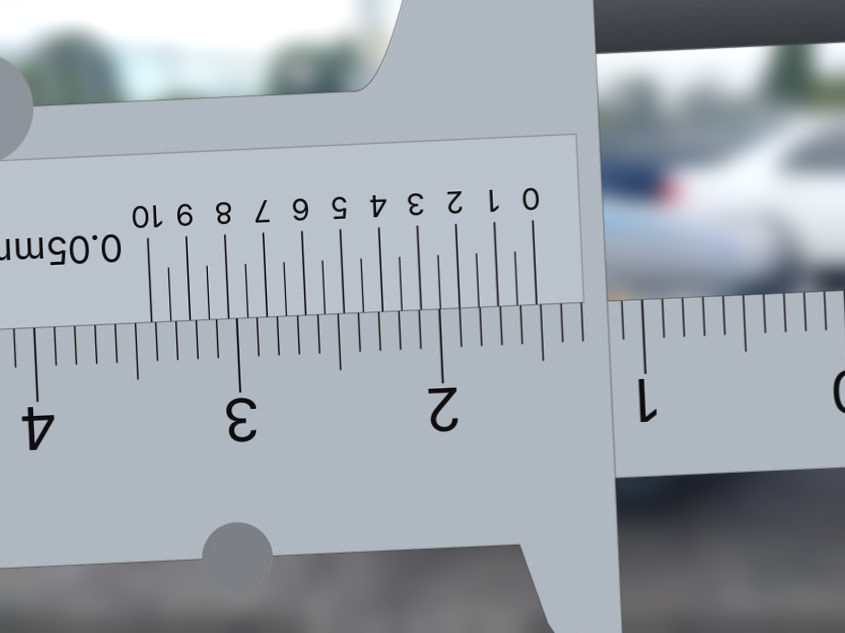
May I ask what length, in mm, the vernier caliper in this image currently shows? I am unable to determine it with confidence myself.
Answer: 15.2 mm
